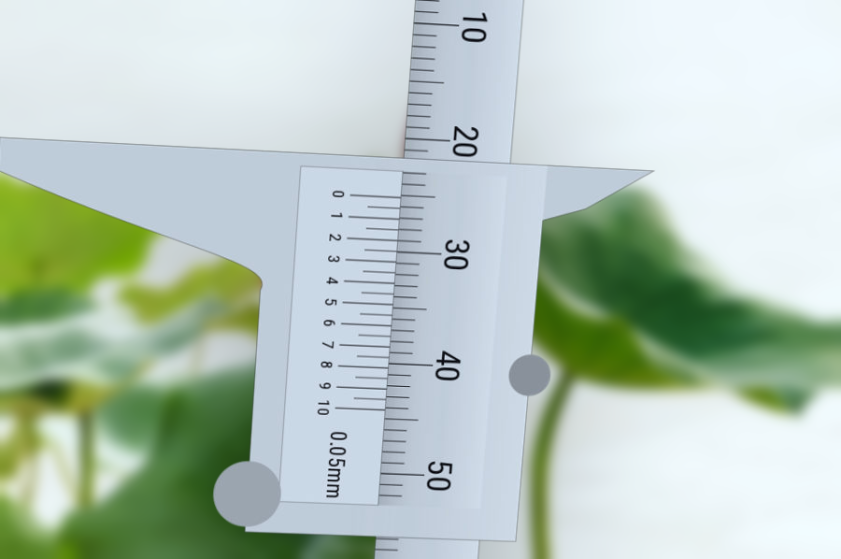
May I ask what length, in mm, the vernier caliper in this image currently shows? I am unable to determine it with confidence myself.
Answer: 25.2 mm
